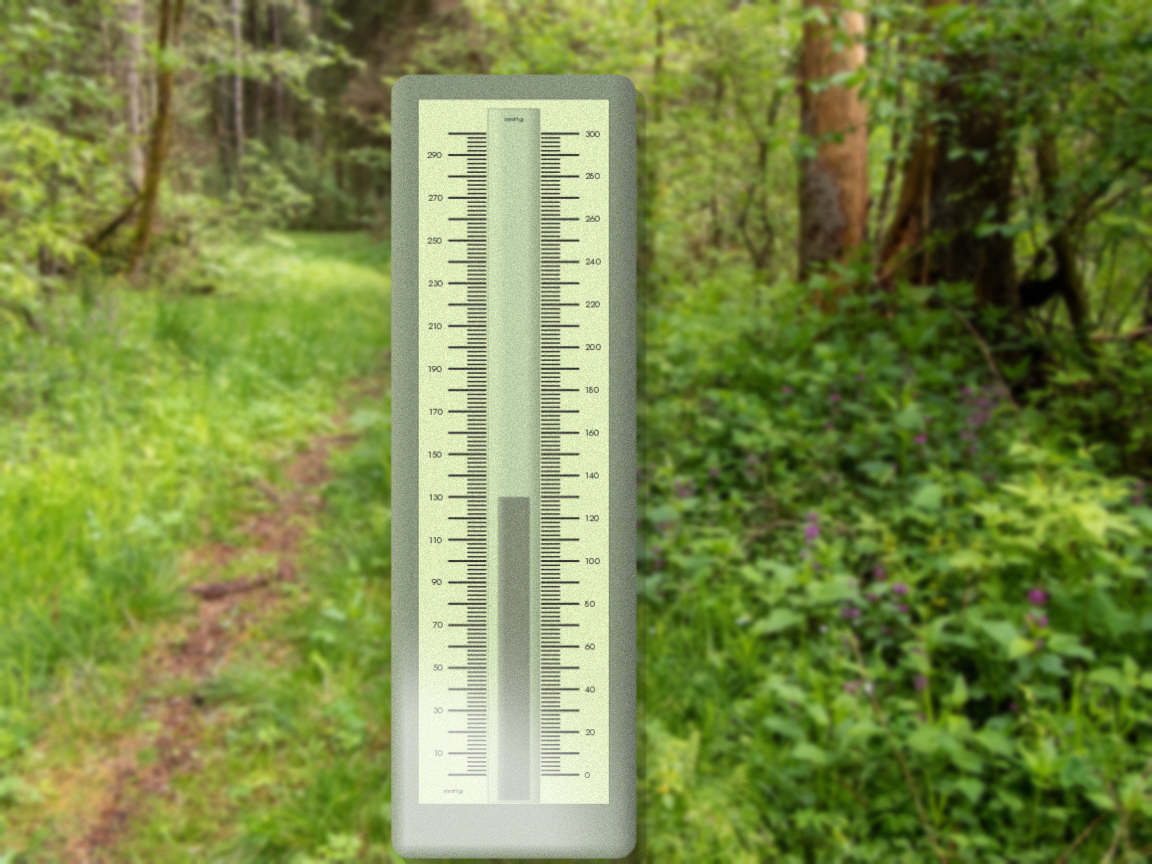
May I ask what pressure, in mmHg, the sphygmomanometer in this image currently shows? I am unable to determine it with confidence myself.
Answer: 130 mmHg
